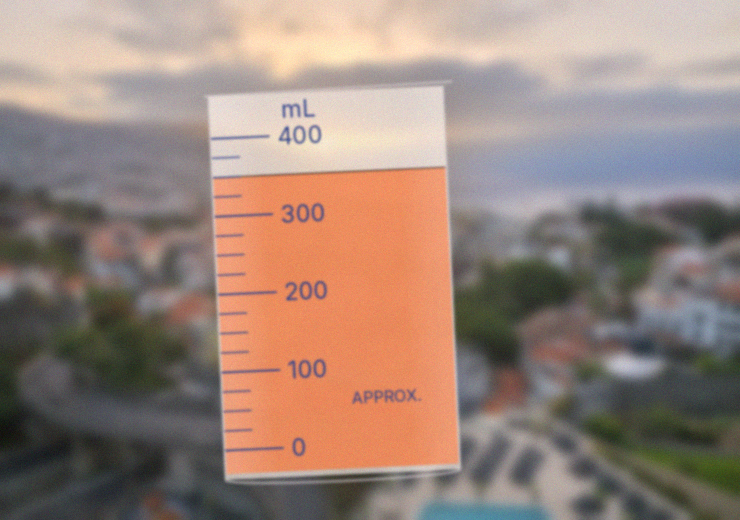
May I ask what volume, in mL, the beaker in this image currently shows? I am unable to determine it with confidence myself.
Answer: 350 mL
